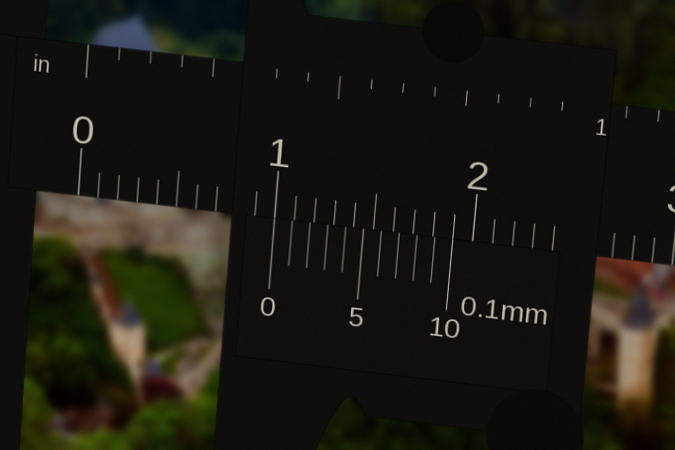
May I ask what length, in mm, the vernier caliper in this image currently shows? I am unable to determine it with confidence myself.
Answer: 10.0 mm
